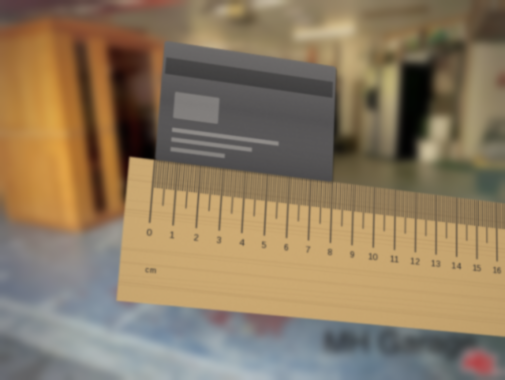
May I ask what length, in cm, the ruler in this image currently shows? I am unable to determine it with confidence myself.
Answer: 8 cm
